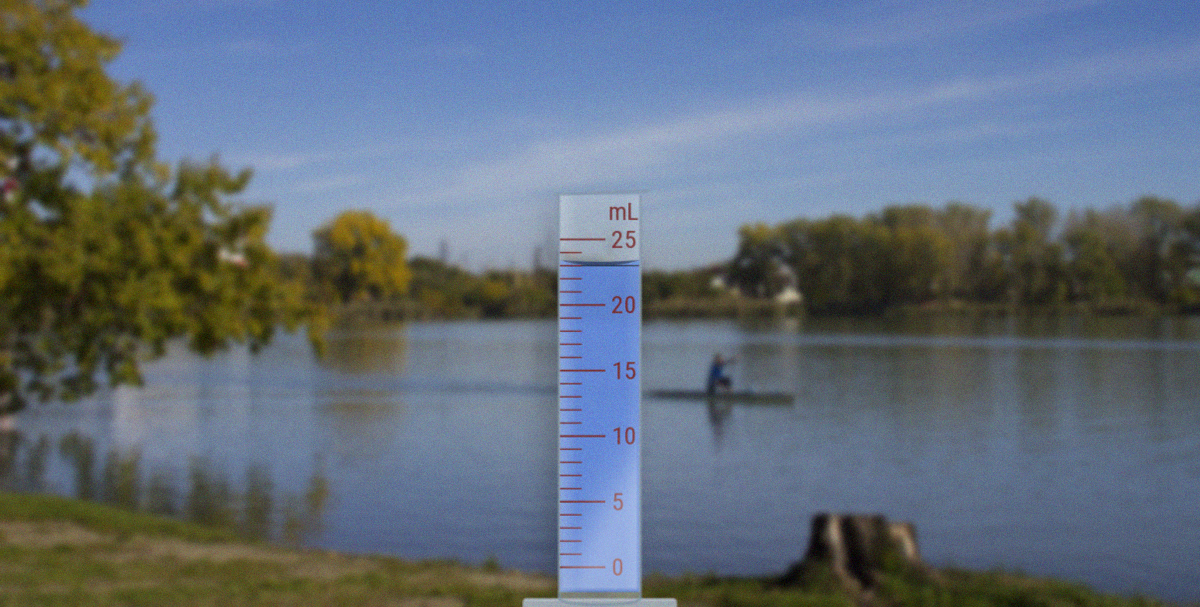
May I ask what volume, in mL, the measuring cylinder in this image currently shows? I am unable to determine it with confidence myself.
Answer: 23 mL
